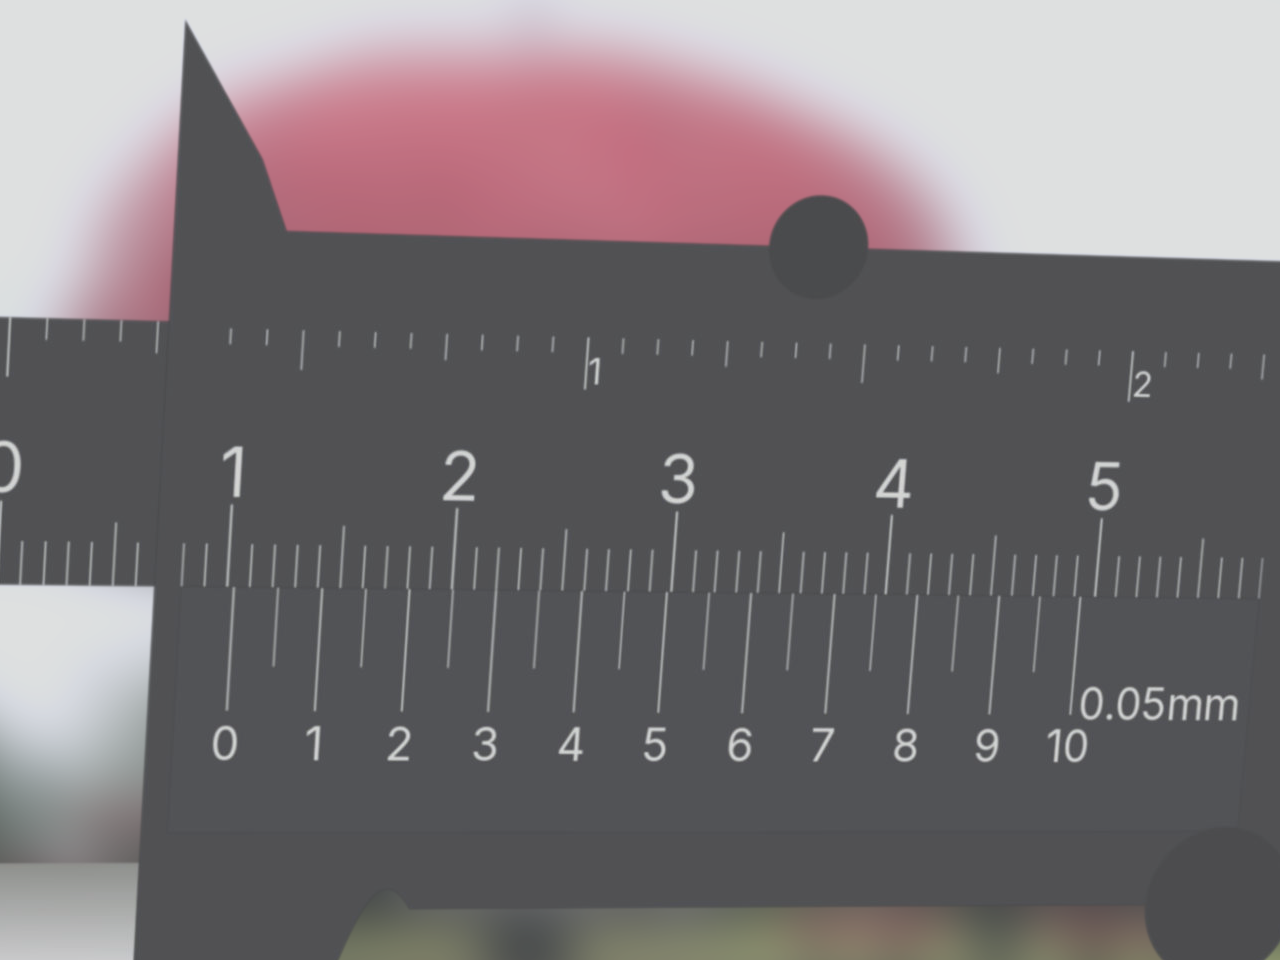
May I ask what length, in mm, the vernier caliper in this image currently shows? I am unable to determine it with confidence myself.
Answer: 10.3 mm
